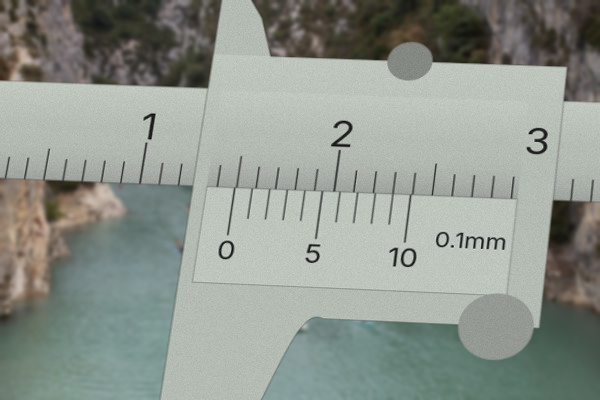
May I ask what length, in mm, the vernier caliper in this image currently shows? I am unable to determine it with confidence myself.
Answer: 14.9 mm
